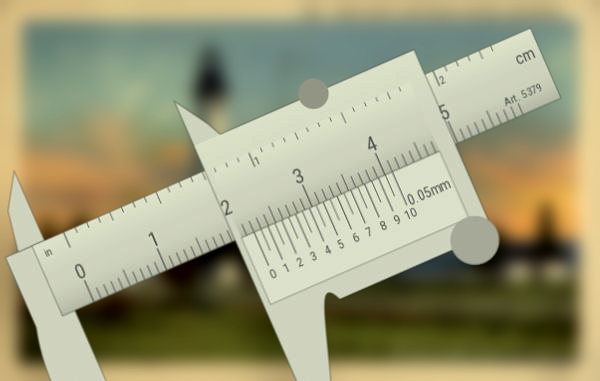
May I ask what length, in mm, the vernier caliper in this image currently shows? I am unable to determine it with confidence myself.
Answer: 22.0 mm
